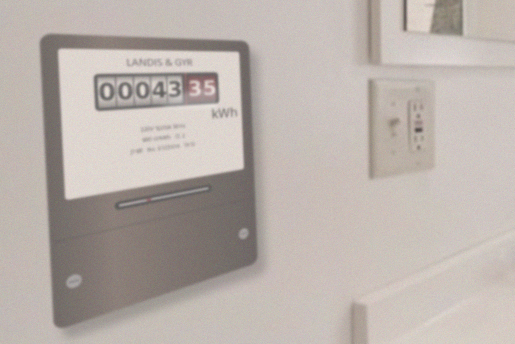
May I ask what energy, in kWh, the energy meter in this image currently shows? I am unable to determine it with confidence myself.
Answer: 43.35 kWh
